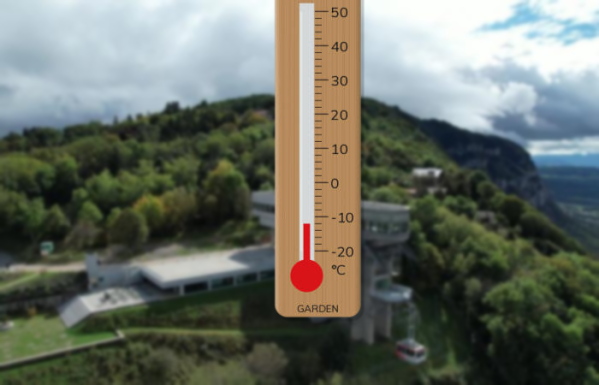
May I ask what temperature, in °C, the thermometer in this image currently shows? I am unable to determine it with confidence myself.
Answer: -12 °C
